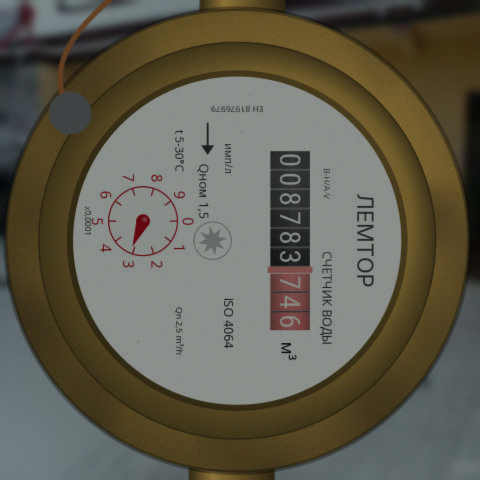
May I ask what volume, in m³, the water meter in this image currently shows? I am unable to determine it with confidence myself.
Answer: 8783.7463 m³
